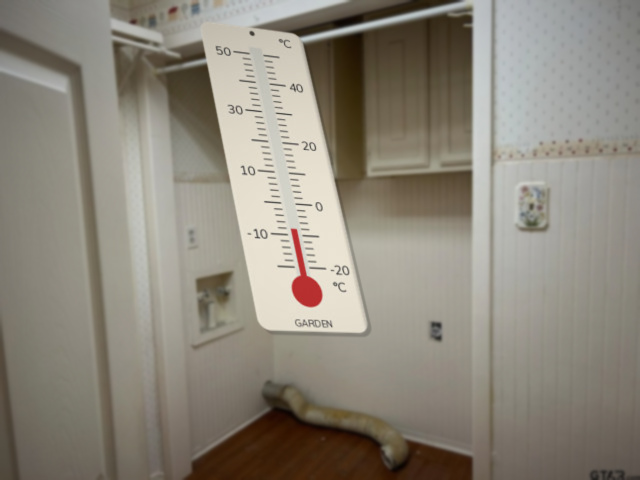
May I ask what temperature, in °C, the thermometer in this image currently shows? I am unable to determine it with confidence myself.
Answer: -8 °C
